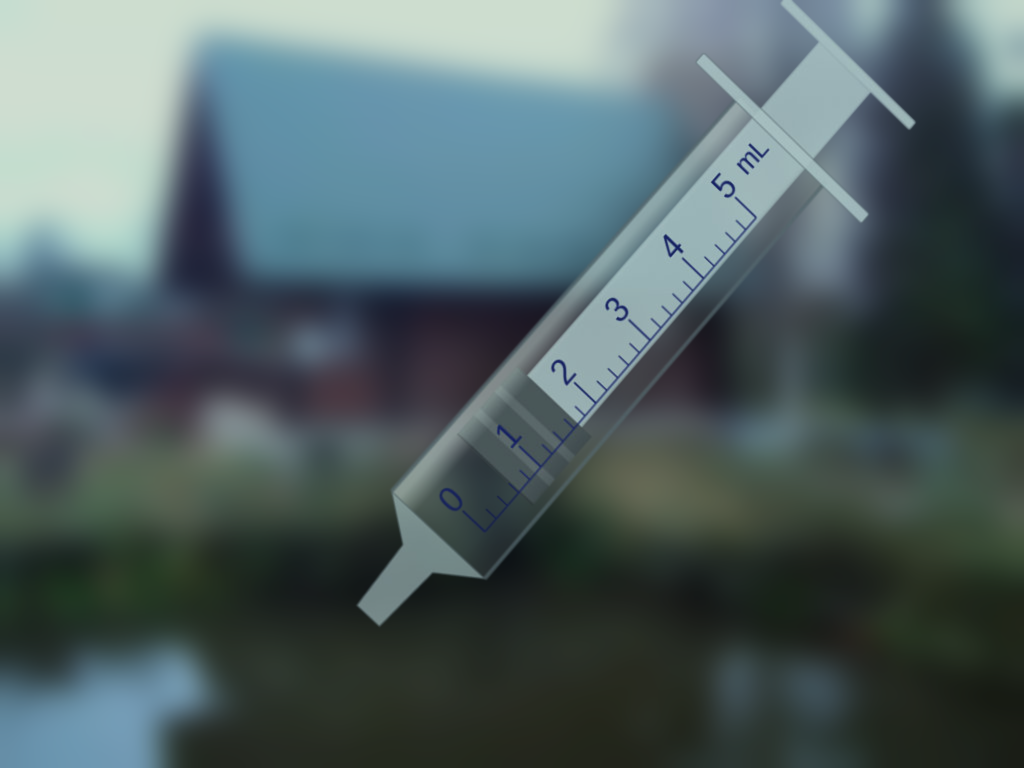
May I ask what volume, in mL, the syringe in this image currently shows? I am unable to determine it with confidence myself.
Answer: 0.6 mL
